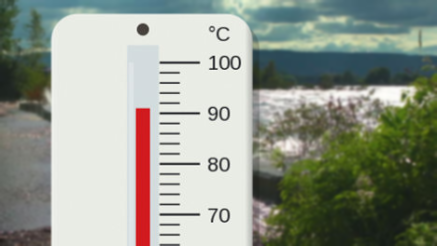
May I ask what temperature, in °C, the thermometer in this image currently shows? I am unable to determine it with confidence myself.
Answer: 91 °C
